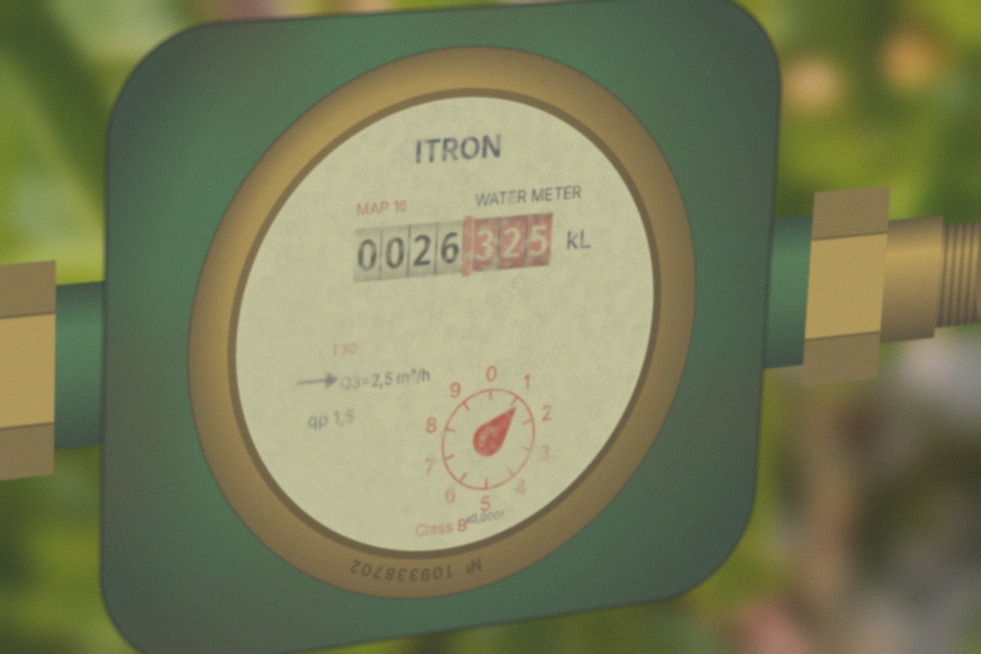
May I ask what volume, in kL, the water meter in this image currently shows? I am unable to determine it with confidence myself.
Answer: 26.3251 kL
